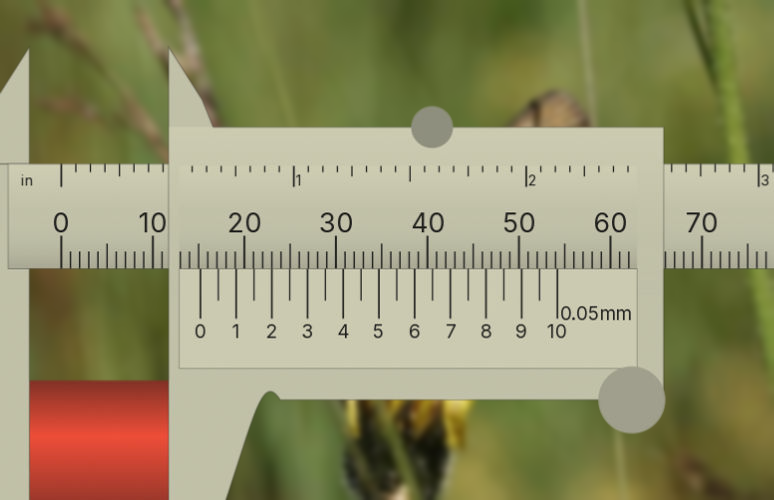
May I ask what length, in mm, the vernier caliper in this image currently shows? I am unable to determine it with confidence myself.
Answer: 15.2 mm
